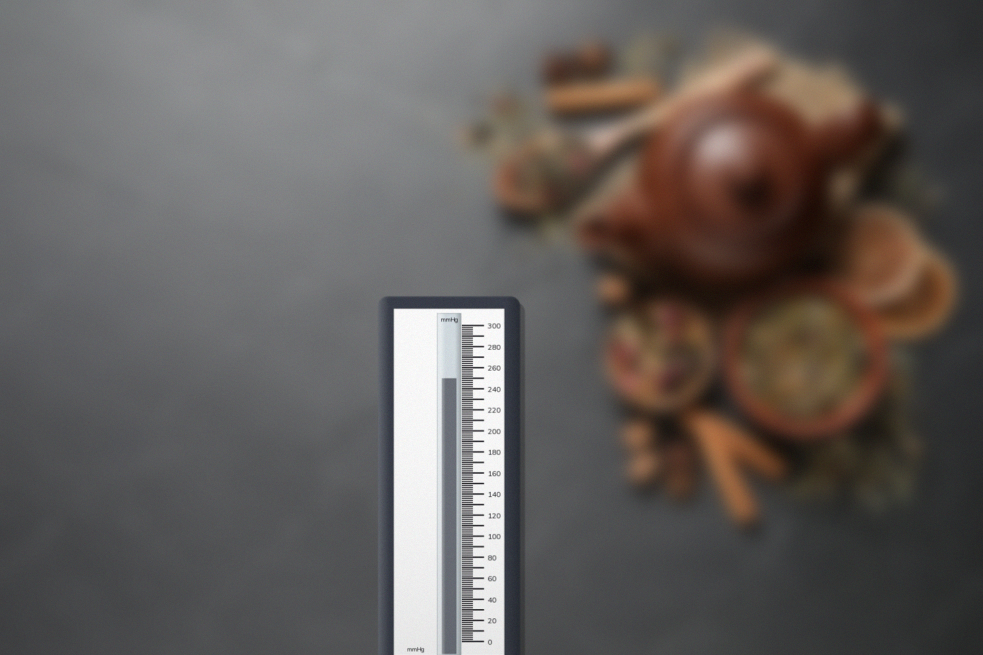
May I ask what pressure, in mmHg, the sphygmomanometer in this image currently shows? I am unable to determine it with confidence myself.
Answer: 250 mmHg
